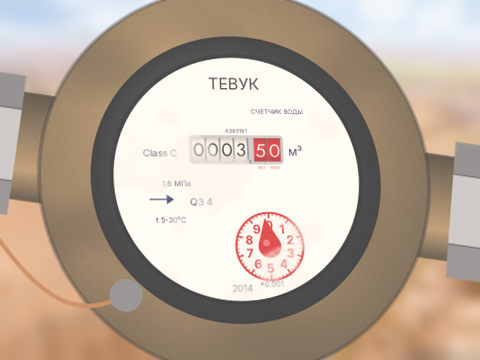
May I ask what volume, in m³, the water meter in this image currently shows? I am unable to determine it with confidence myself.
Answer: 3.499 m³
